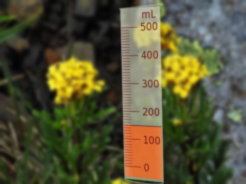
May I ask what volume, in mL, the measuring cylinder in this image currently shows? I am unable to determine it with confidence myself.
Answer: 150 mL
